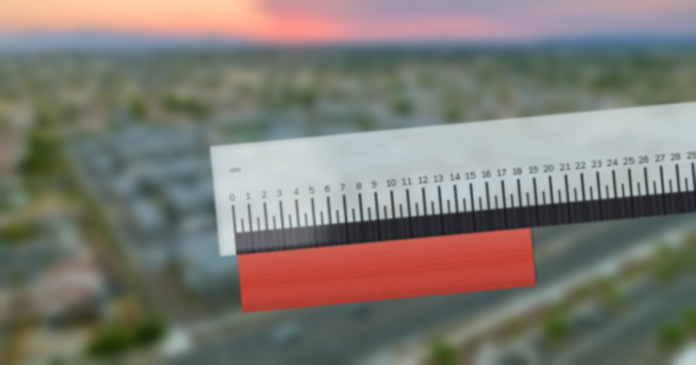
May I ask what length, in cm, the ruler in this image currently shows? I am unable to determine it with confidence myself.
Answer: 18.5 cm
